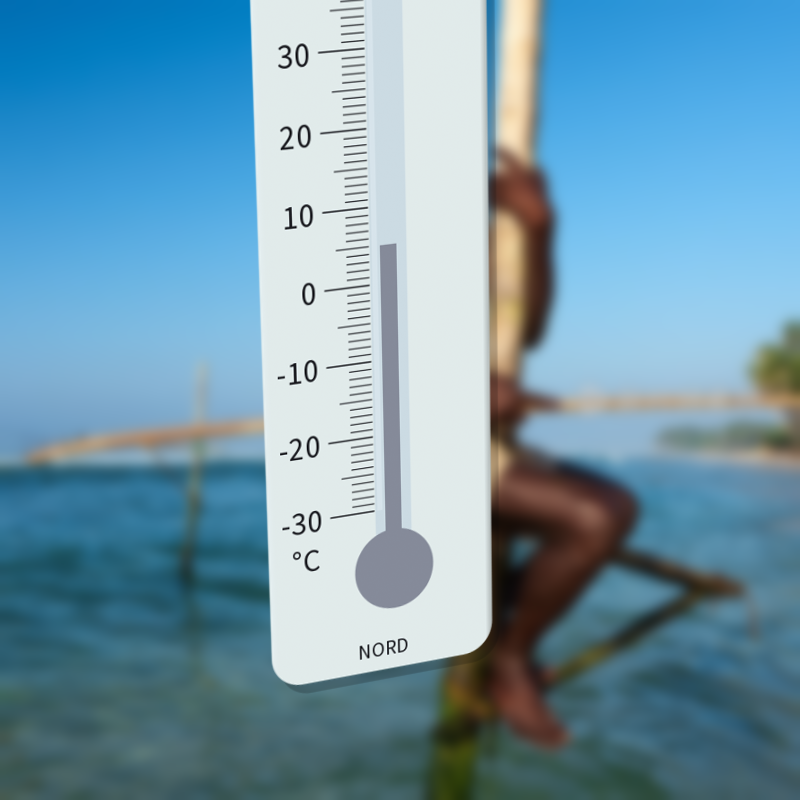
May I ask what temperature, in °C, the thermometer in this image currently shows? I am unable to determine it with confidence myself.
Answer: 5 °C
